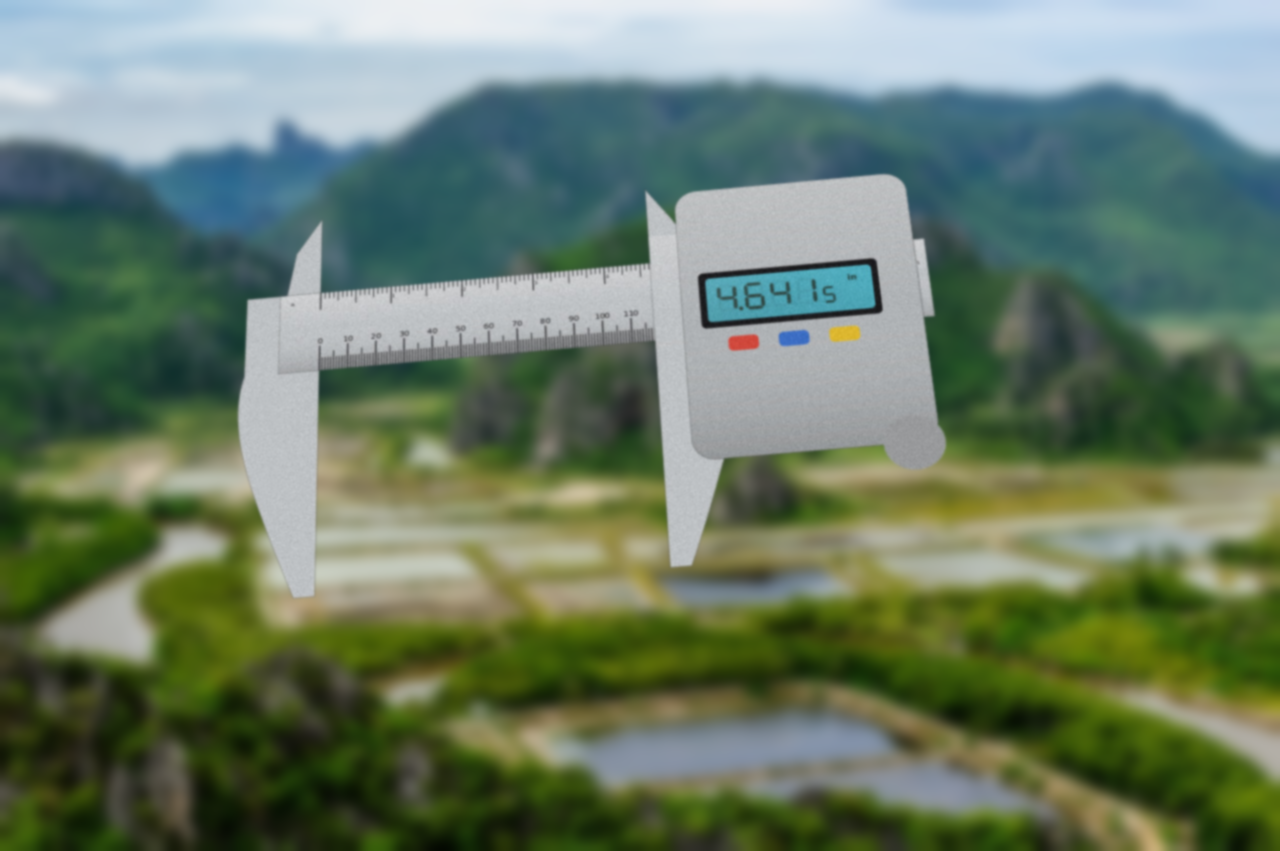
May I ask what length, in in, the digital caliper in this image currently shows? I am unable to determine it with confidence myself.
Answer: 4.6415 in
